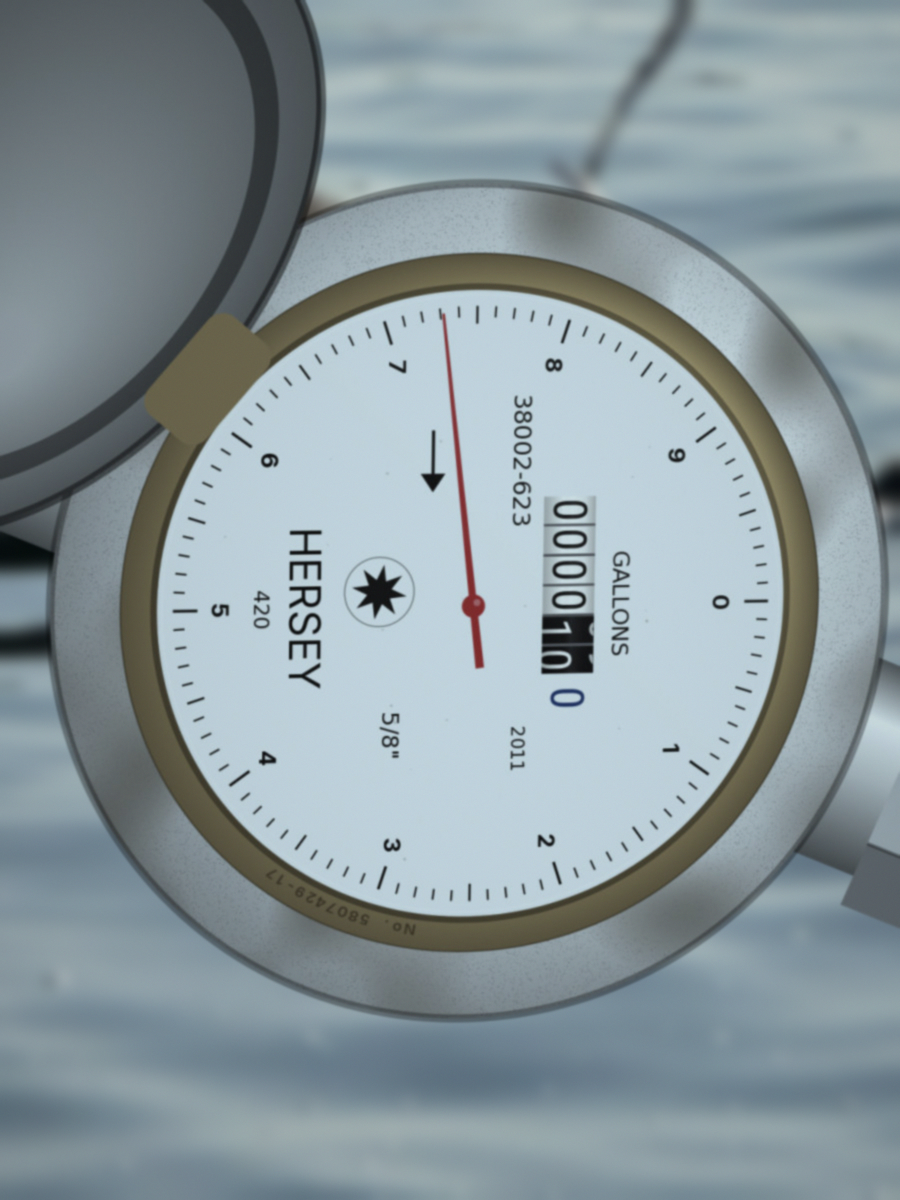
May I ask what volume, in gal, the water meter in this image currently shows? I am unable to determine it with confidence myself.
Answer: 97.3 gal
